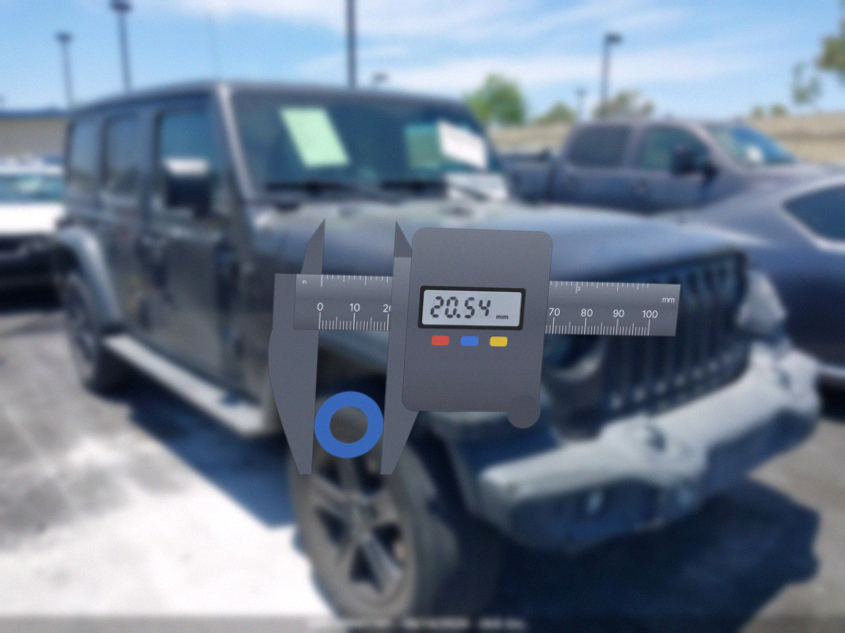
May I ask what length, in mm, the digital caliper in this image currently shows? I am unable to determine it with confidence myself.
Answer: 20.54 mm
